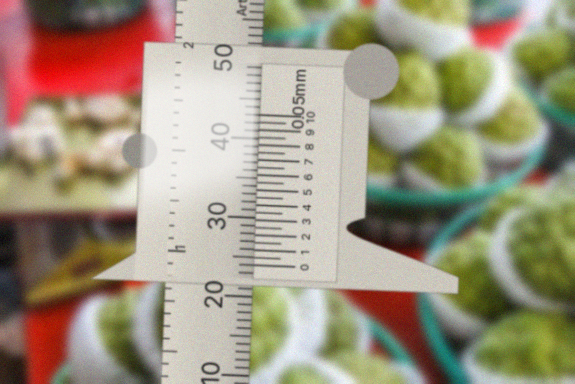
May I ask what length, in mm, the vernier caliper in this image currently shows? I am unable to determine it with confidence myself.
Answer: 24.0 mm
